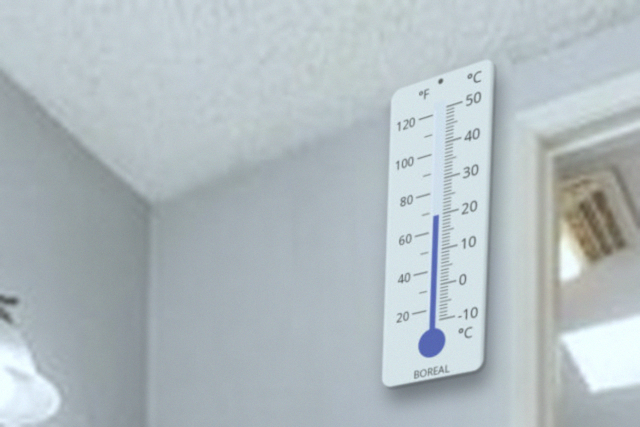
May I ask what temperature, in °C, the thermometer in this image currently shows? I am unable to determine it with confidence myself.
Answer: 20 °C
